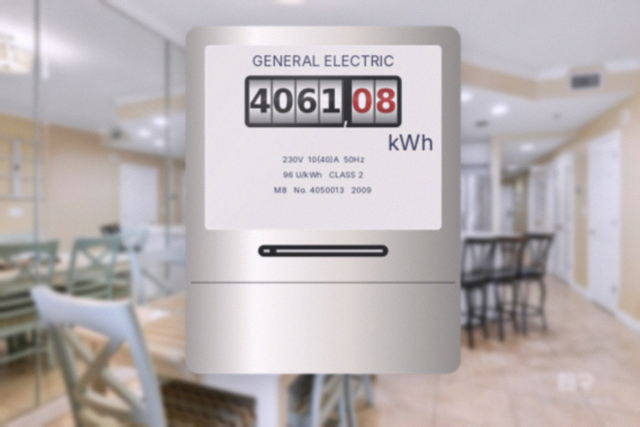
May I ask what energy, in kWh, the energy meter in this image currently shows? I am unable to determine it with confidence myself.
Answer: 4061.08 kWh
